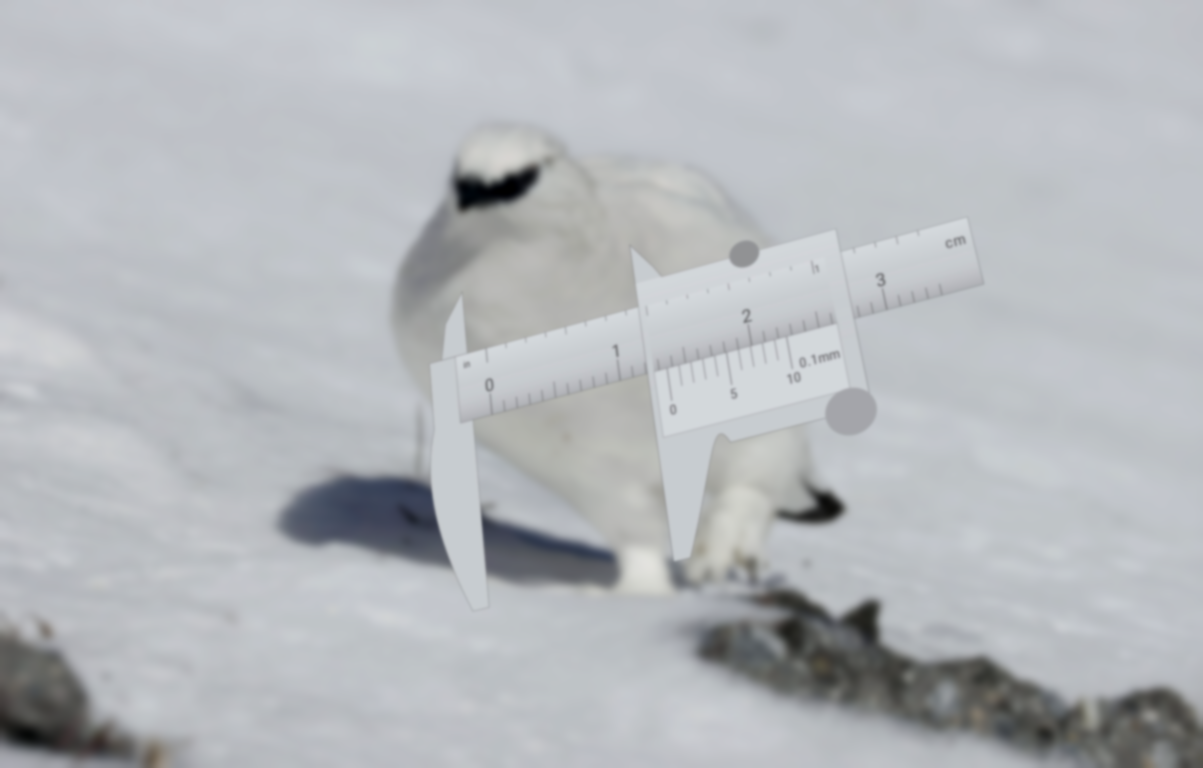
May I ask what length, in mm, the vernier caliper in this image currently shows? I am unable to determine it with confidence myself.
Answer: 13.6 mm
